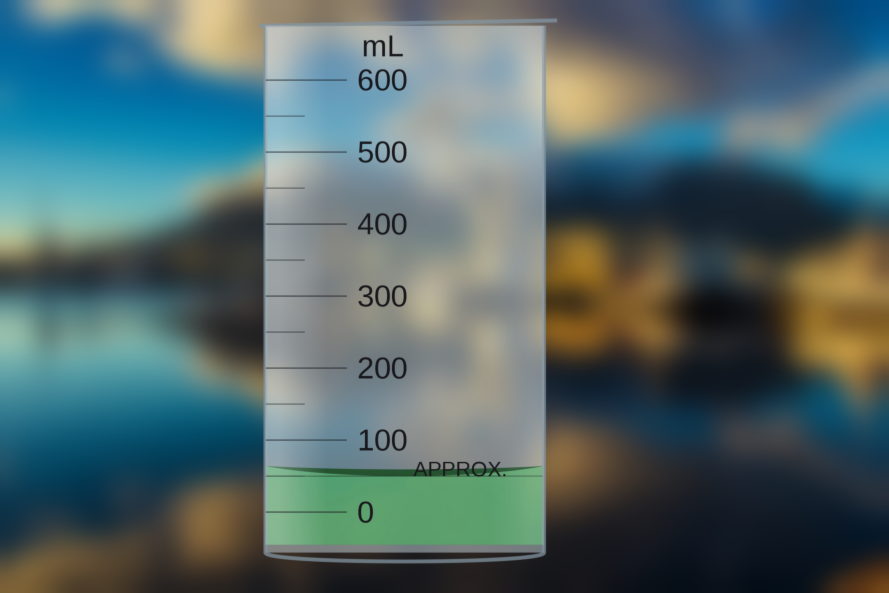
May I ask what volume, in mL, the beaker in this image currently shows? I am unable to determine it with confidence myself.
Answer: 50 mL
